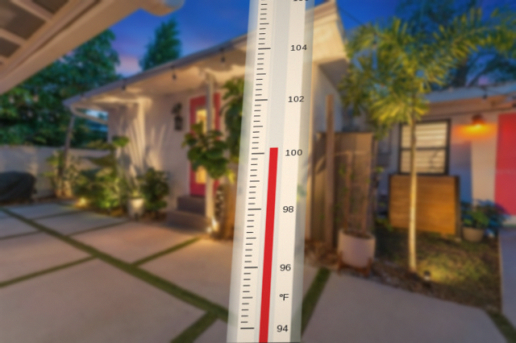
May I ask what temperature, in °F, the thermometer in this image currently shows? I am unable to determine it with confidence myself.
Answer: 100.2 °F
